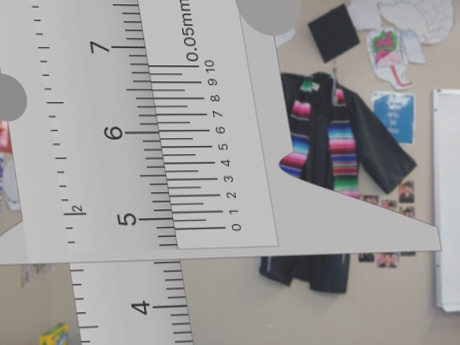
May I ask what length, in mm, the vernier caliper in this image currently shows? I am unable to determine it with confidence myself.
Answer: 48.8 mm
